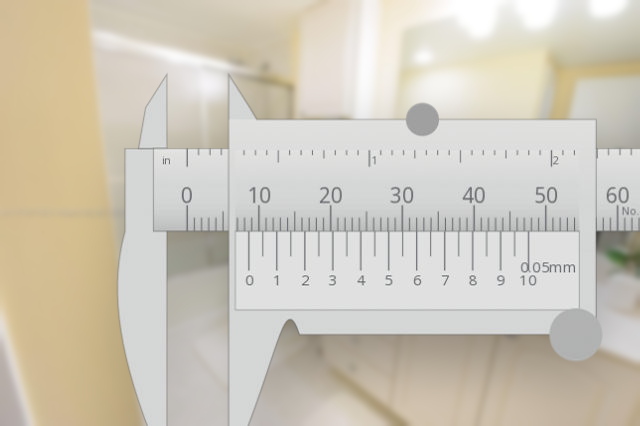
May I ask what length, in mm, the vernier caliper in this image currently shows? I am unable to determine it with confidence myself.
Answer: 8.6 mm
